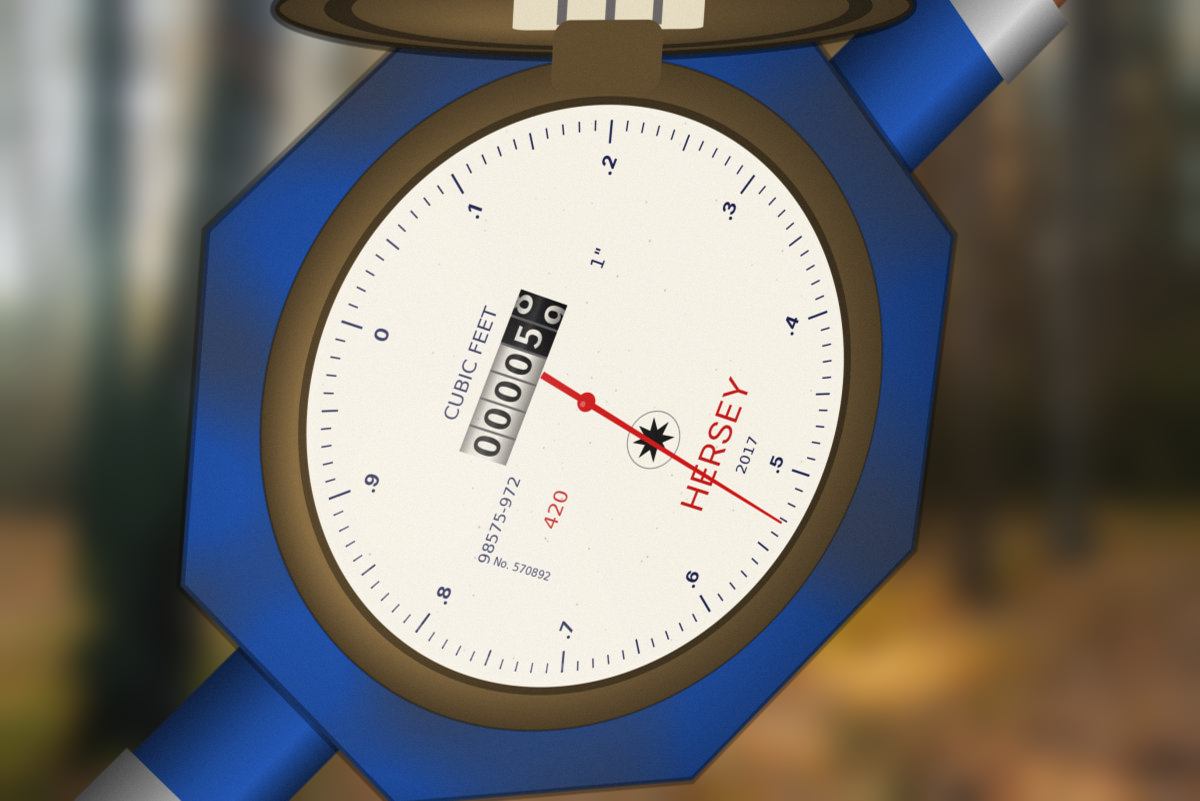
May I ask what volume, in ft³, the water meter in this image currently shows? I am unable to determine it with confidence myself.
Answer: 58.53 ft³
